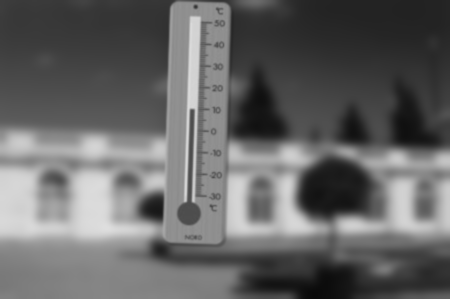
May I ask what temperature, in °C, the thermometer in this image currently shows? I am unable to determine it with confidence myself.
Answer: 10 °C
